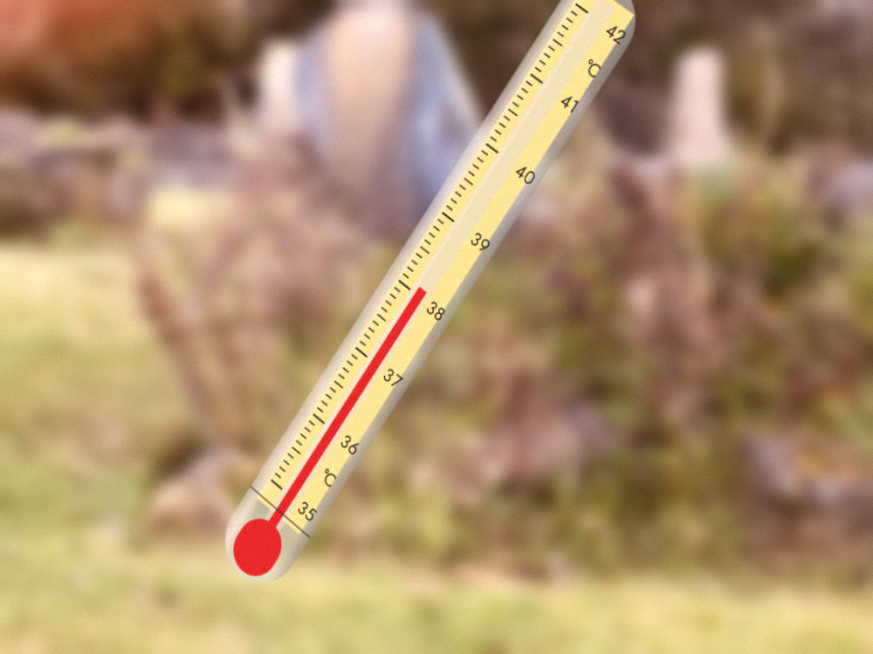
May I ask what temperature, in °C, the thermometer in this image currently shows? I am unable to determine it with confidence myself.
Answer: 38.1 °C
